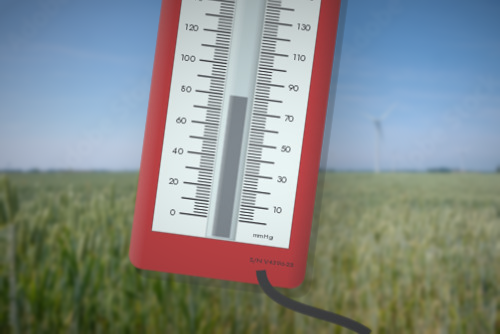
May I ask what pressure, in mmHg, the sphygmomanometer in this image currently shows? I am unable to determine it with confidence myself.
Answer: 80 mmHg
